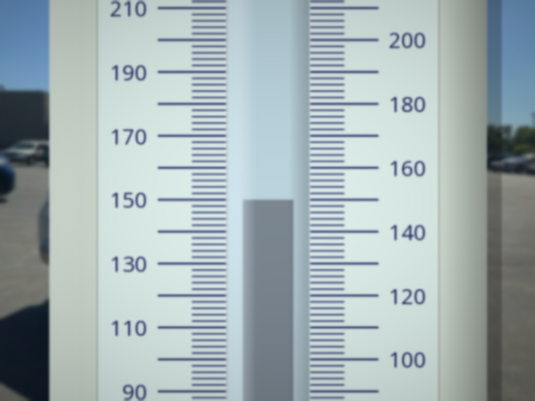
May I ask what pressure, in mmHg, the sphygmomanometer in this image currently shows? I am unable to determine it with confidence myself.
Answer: 150 mmHg
